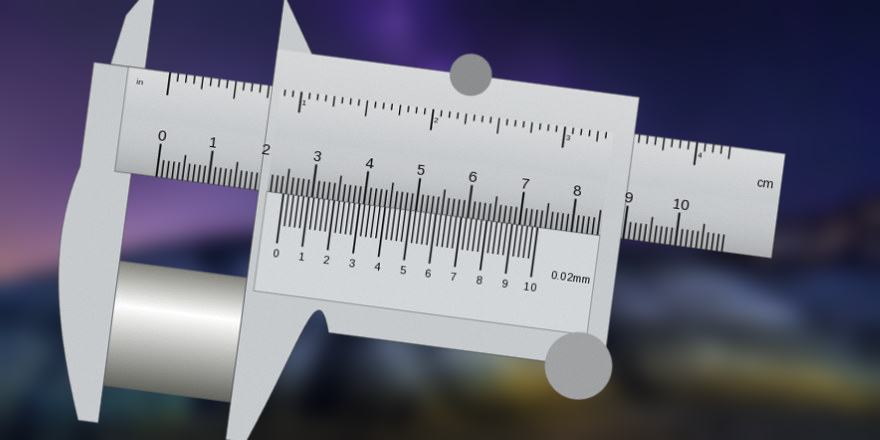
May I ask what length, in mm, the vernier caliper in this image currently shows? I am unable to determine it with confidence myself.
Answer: 24.5 mm
